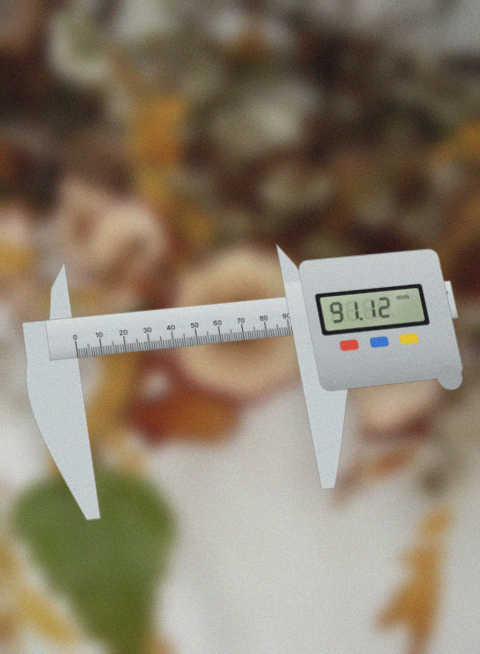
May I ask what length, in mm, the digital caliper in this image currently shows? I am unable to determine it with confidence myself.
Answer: 91.12 mm
